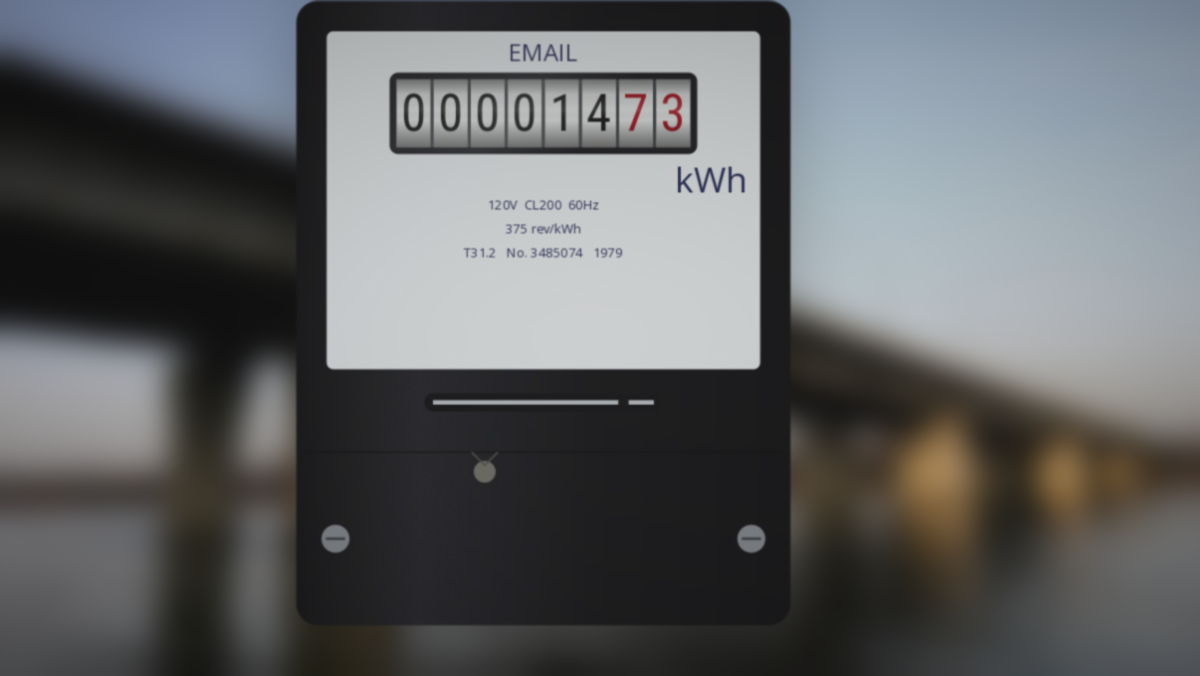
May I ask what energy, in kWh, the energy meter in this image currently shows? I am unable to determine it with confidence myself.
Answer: 14.73 kWh
